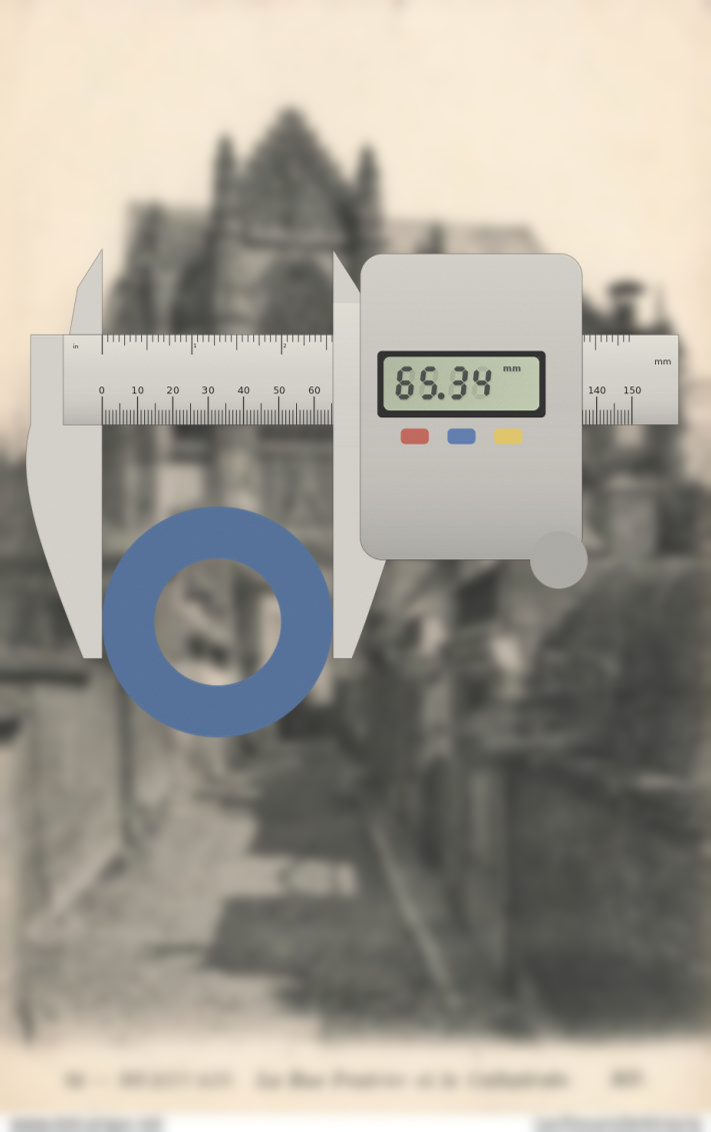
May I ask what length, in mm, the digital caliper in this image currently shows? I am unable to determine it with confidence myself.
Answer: 65.34 mm
